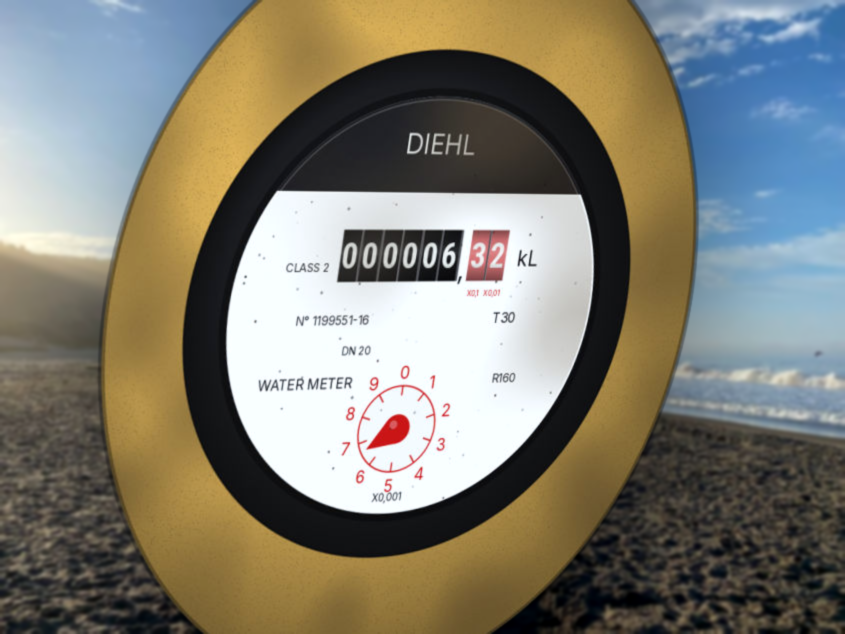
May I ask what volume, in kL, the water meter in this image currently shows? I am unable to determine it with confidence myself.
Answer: 6.326 kL
